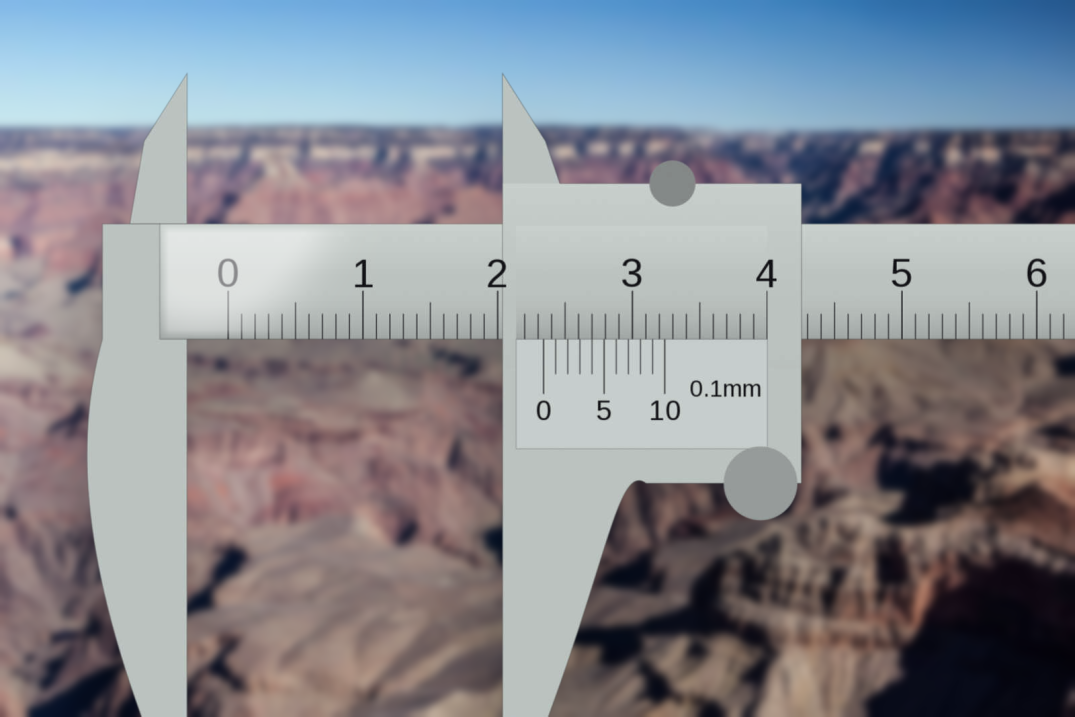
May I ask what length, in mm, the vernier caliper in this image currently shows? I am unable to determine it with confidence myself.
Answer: 23.4 mm
